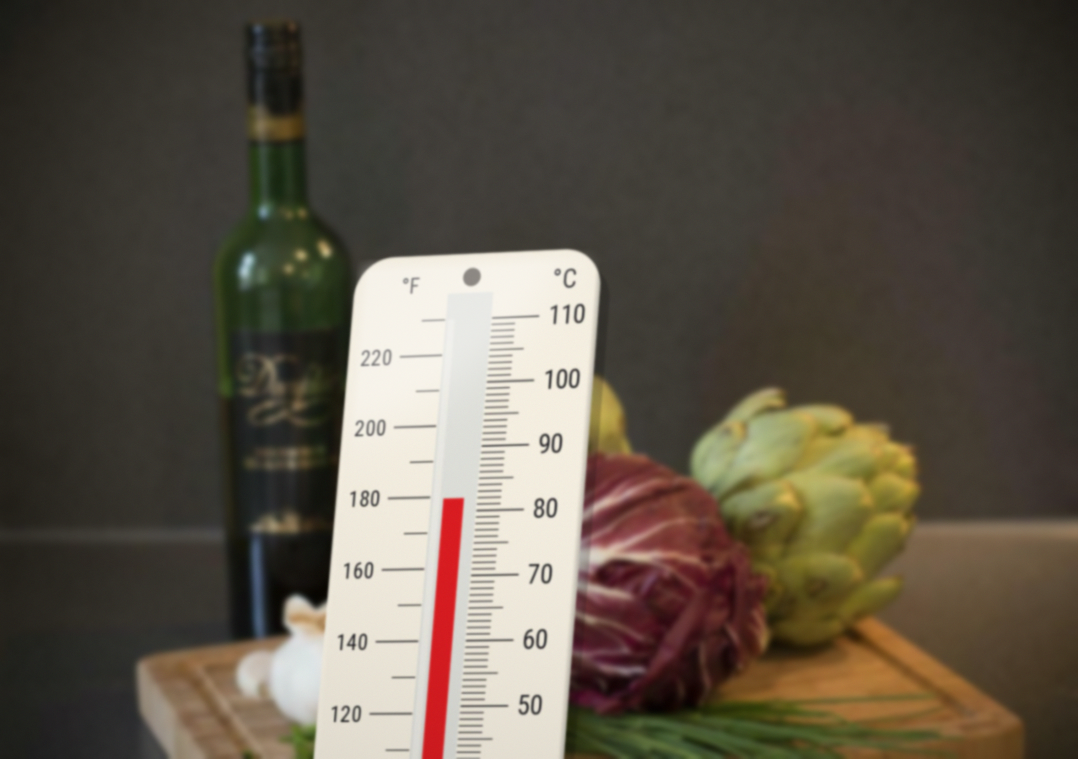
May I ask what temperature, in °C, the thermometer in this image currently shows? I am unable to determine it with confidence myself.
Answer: 82 °C
